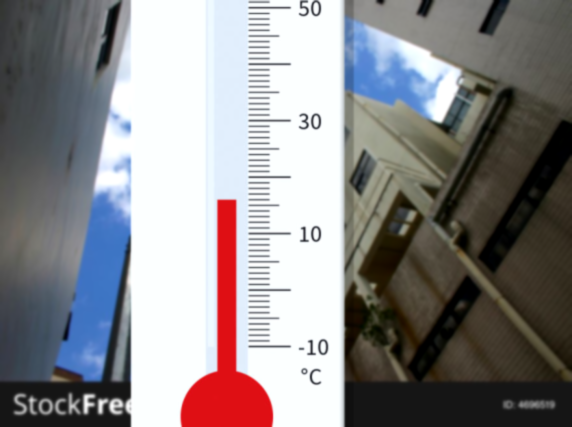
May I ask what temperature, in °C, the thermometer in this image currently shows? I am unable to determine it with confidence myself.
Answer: 16 °C
